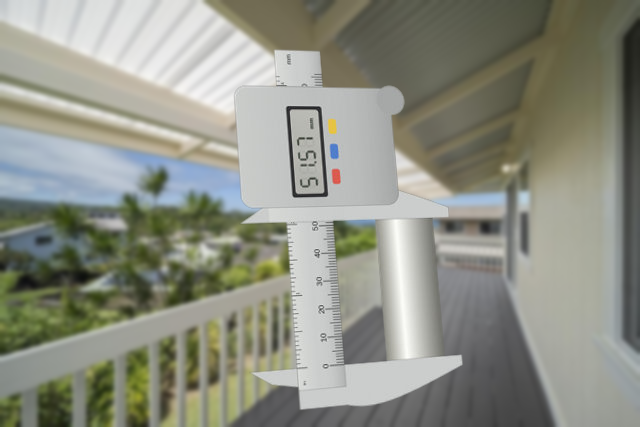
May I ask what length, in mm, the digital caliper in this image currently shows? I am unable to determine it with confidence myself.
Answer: 51.57 mm
